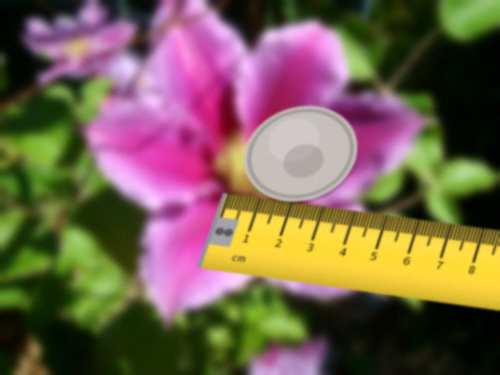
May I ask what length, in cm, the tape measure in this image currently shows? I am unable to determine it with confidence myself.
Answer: 3.5 cm
